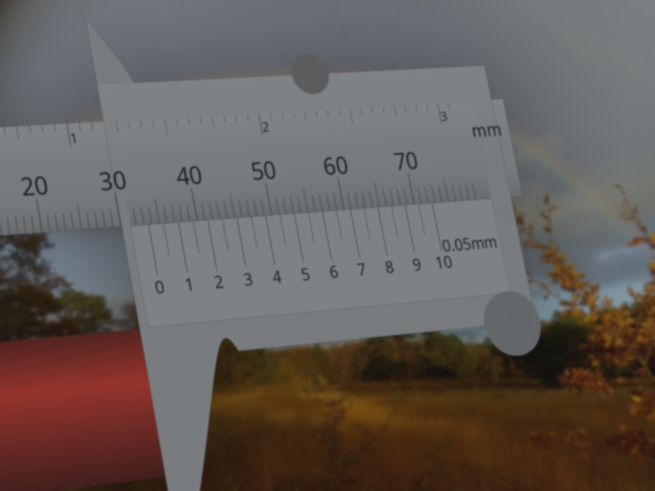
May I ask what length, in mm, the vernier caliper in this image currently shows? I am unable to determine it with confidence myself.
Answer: 33.6 mm
